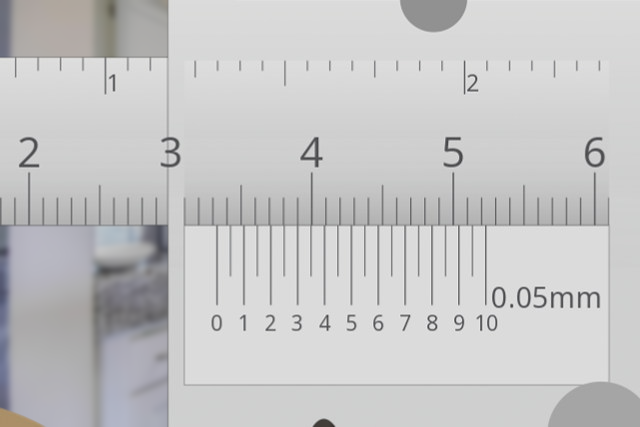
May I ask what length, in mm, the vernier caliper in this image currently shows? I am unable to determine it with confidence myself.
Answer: 33.3 mm
